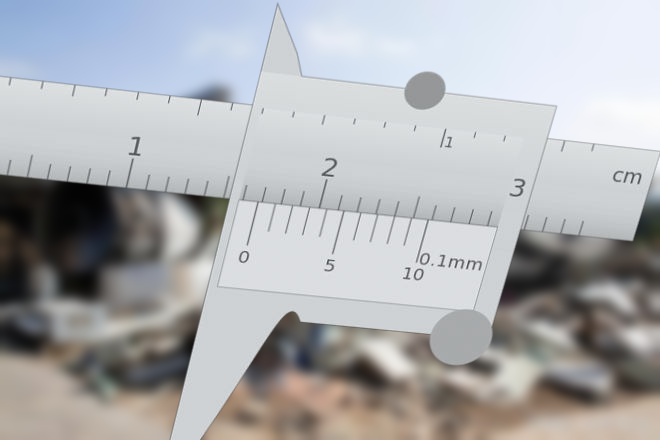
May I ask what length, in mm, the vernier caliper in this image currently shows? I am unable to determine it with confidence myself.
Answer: 16.8 mm
